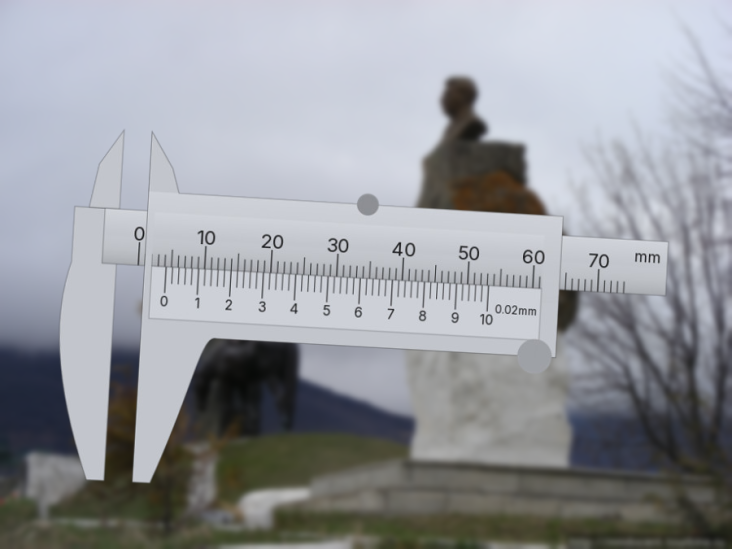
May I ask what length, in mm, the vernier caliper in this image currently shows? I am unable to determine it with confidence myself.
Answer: 4.2 mm
